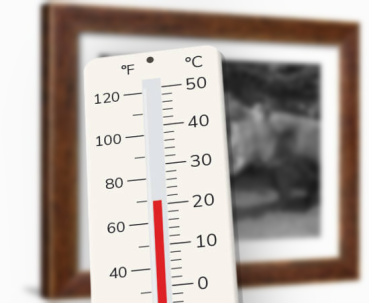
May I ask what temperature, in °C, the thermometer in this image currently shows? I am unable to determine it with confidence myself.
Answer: 21 °C
